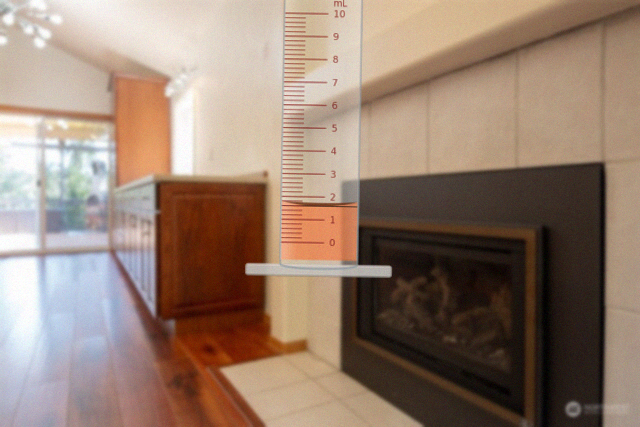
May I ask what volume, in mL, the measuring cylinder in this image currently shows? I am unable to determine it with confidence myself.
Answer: 1.6 mL
